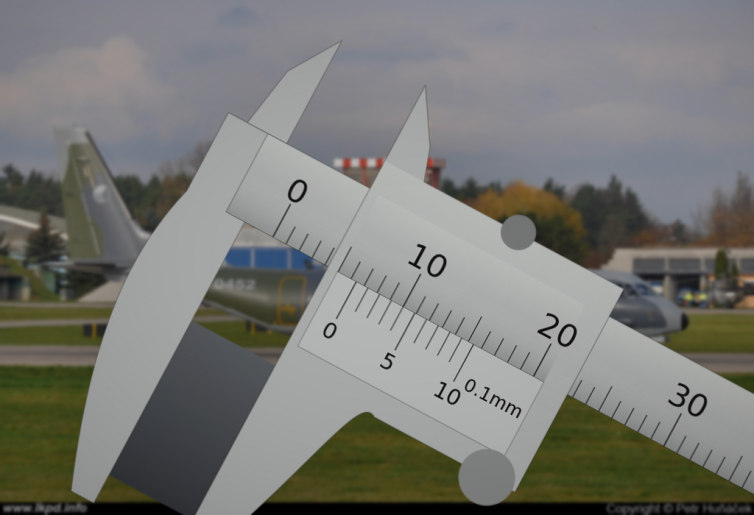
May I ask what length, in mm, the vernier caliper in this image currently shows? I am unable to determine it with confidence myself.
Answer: 6.4 mm
